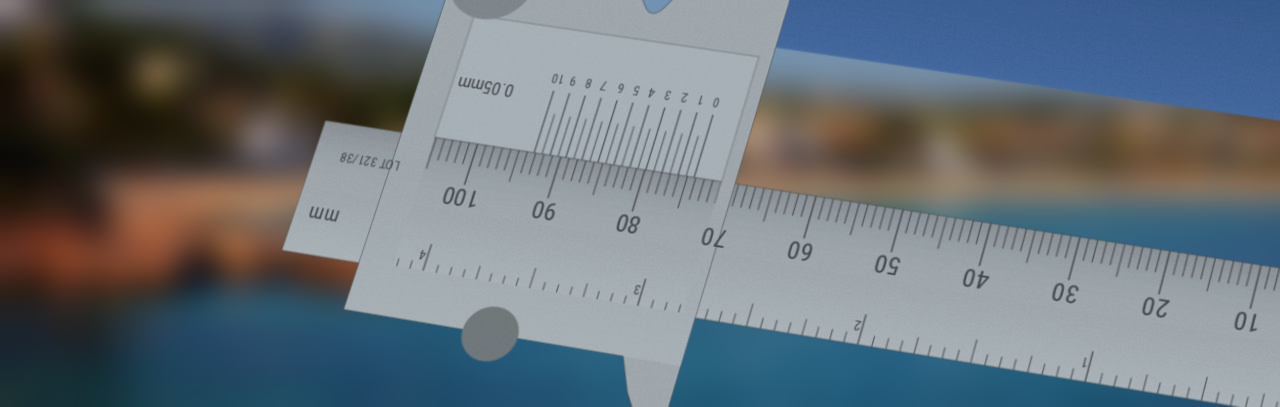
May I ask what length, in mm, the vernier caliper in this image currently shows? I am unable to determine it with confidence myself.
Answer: 74.2 mm
